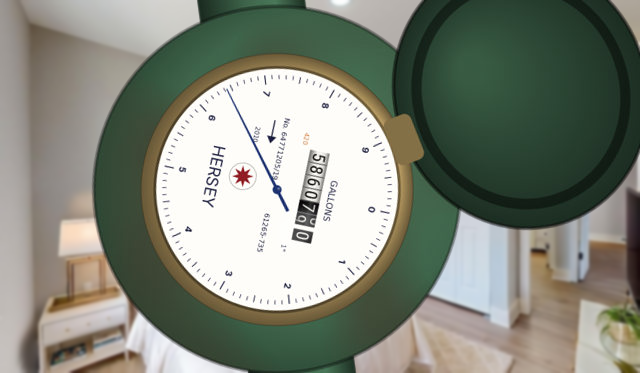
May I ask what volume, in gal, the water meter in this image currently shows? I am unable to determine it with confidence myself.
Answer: 5860786.4 gal
